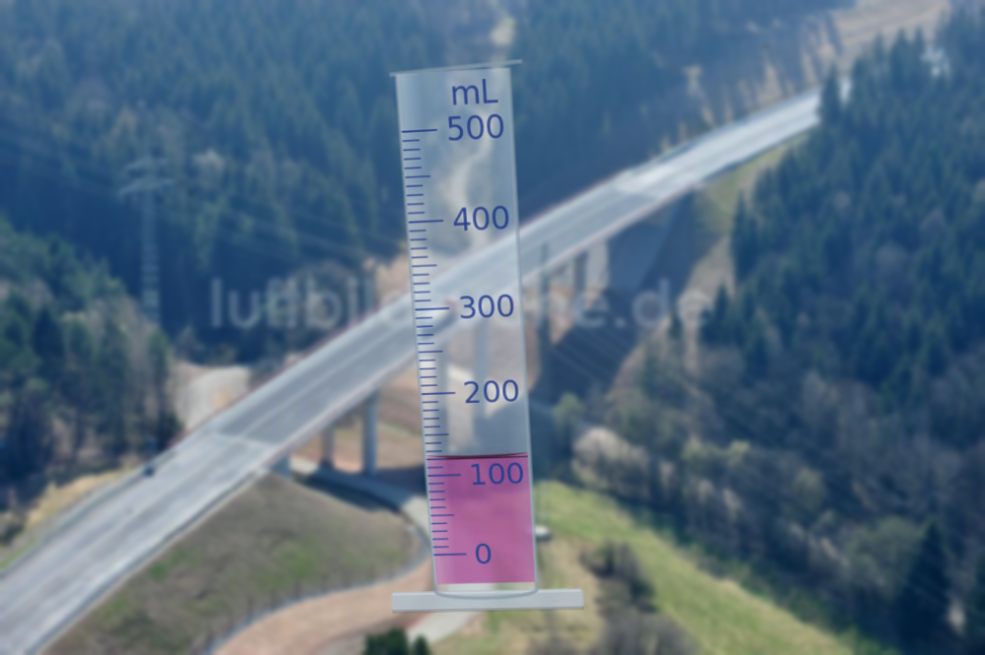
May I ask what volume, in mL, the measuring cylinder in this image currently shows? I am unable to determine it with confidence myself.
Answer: 120 mL
